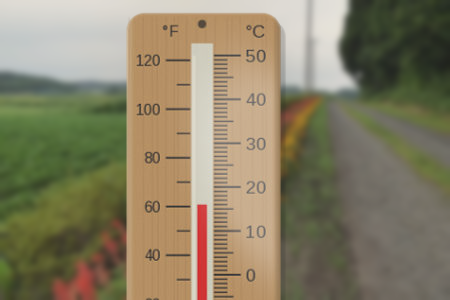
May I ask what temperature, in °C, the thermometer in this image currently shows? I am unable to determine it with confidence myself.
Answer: 16 °C
